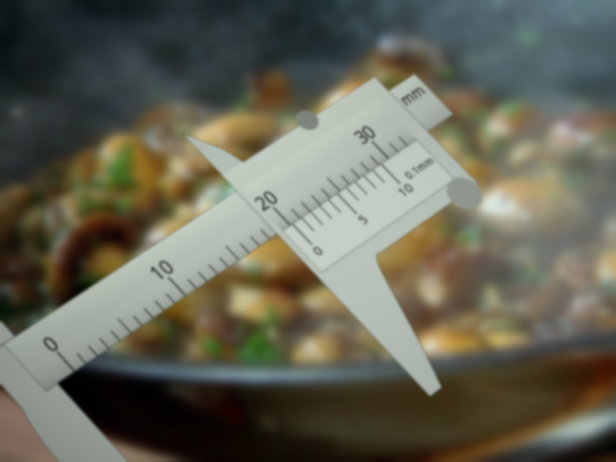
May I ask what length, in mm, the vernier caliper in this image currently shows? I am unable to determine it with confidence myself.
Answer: 20.2 mm
